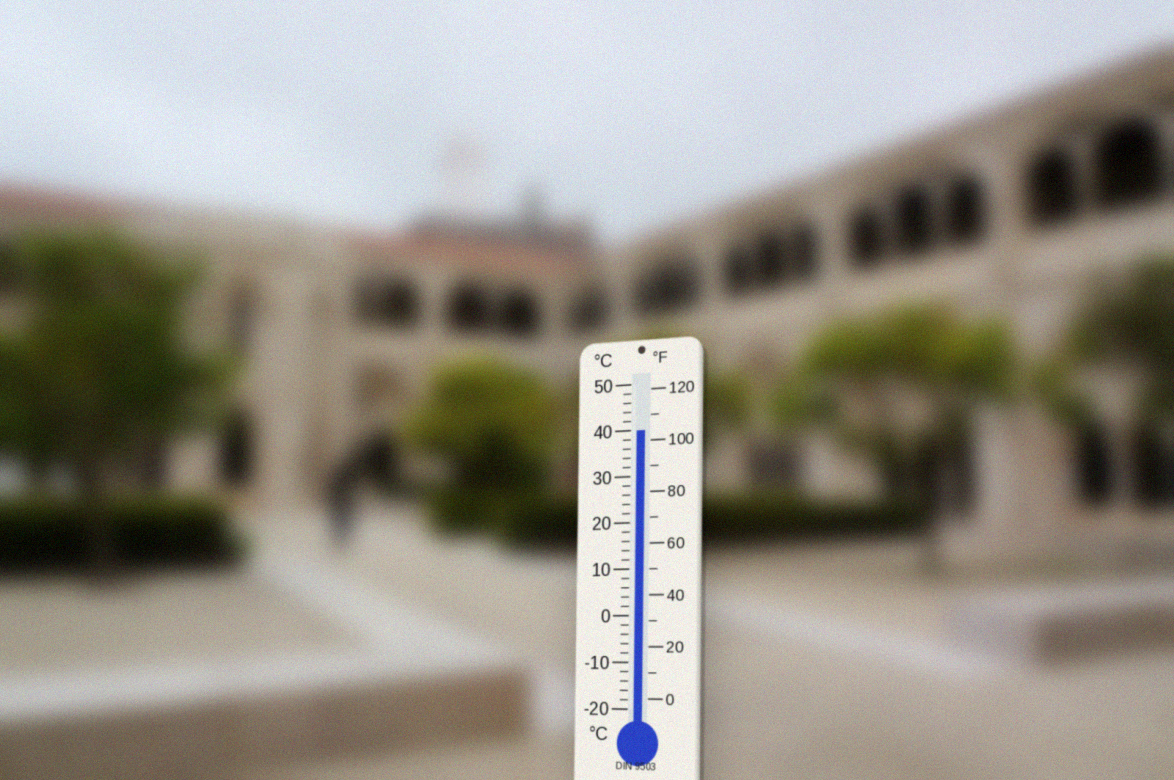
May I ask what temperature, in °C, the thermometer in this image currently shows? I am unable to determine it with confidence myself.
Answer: 40 °C
